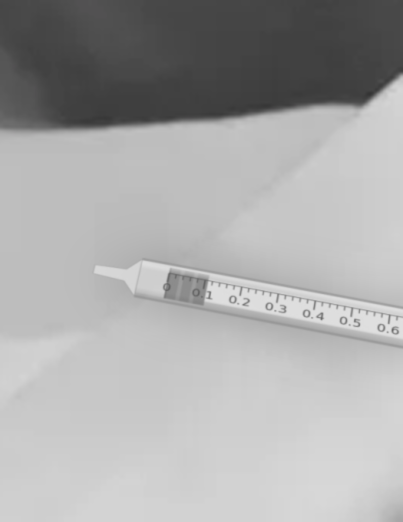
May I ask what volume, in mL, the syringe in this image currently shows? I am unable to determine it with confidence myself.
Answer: 0 mL
